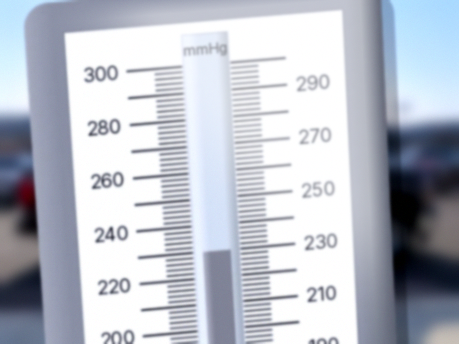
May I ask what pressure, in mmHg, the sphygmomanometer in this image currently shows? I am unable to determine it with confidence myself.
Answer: 230 mmHg
